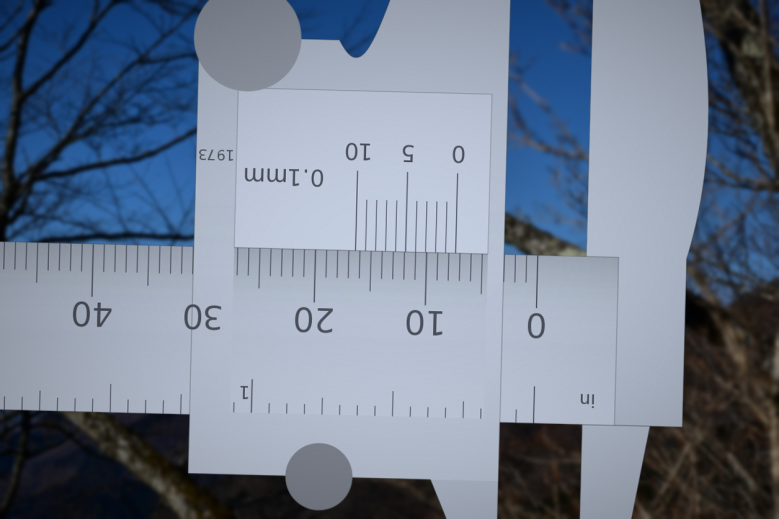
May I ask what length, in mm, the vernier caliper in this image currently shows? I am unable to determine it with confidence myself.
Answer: 7.4 mm
